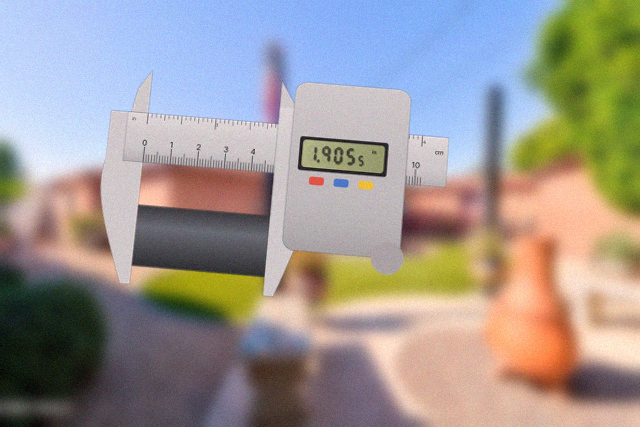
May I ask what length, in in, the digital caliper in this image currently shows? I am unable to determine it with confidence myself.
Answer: 1.9055 in
